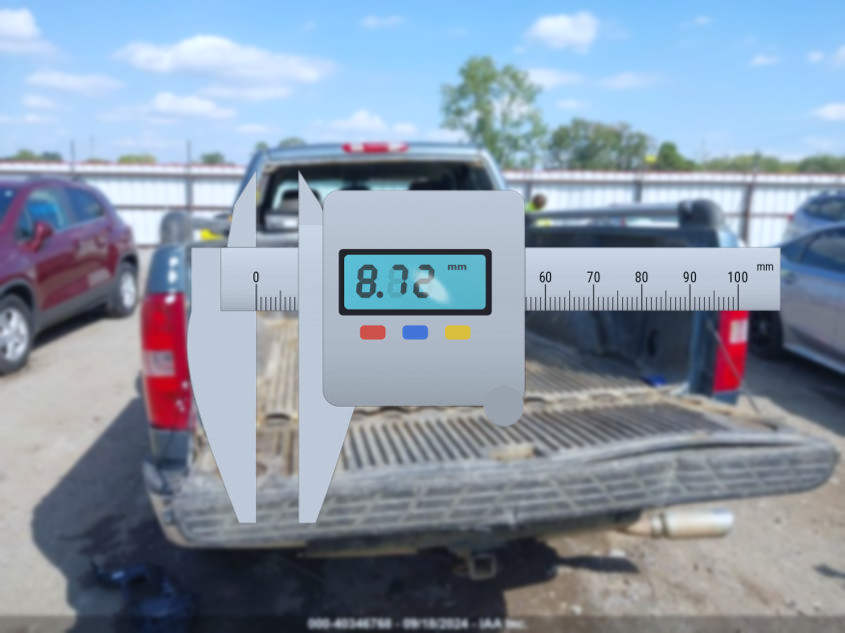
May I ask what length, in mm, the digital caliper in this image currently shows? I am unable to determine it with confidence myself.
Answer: 8.72 mm
